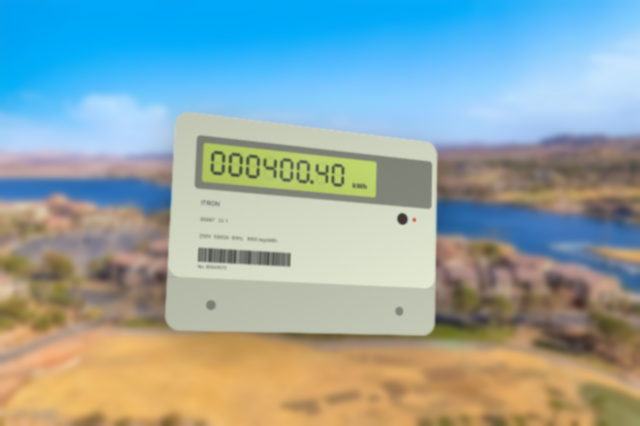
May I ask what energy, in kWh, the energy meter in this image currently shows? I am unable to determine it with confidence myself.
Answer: 400.40 kWh
